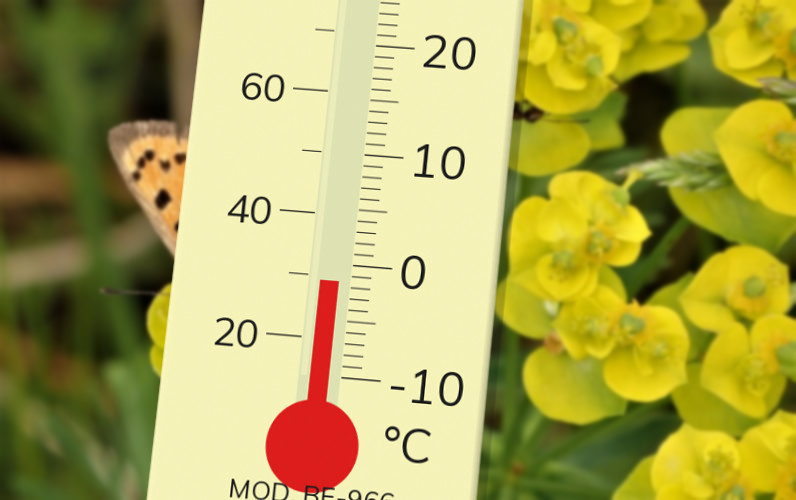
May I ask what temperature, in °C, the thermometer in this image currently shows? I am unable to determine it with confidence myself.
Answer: -1.5 °C
